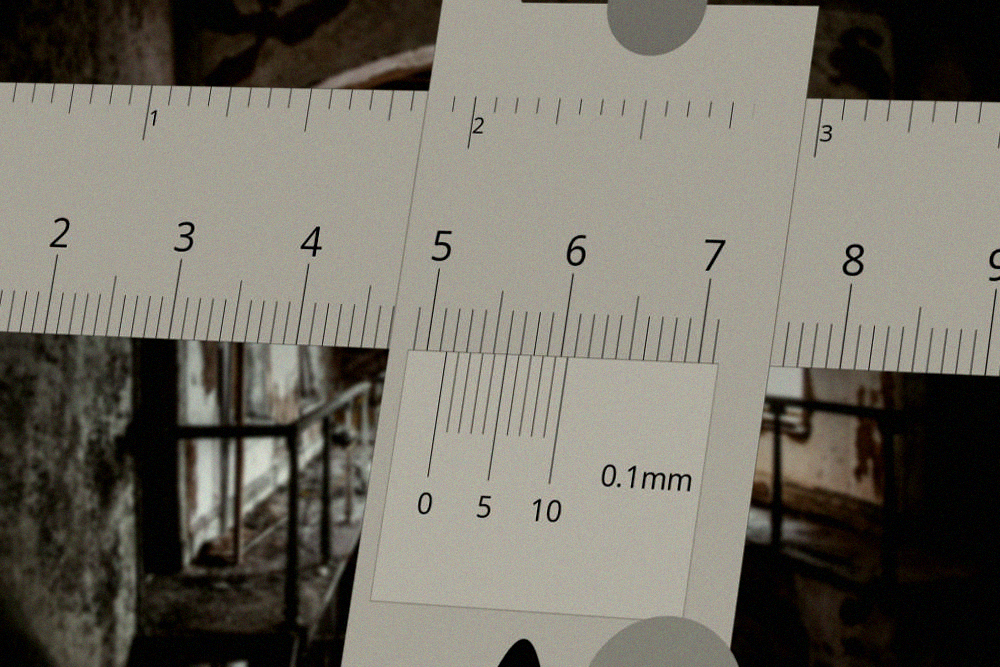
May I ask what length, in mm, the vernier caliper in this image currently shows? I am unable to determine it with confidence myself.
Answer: 51.5 mm
